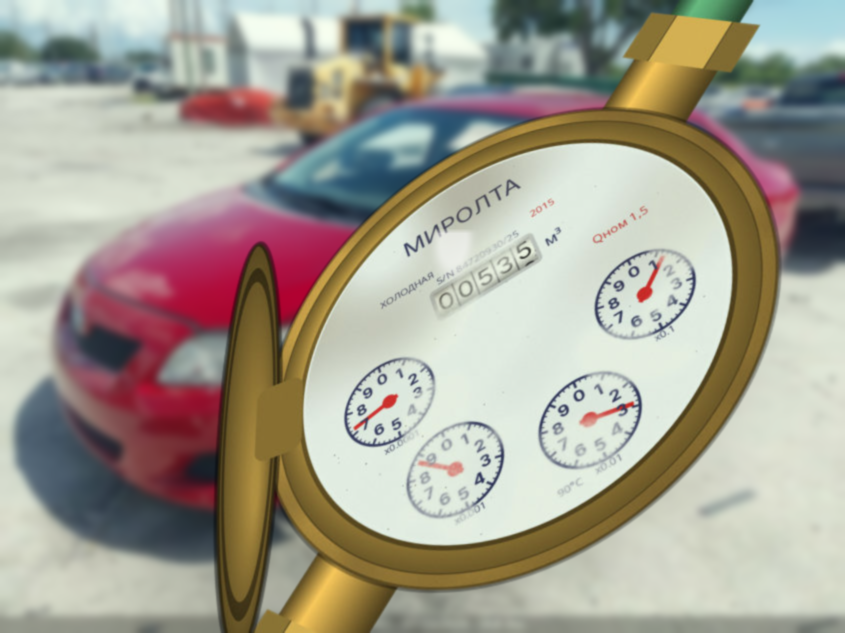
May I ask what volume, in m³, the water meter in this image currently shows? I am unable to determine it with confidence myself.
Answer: 535.1287 m³
